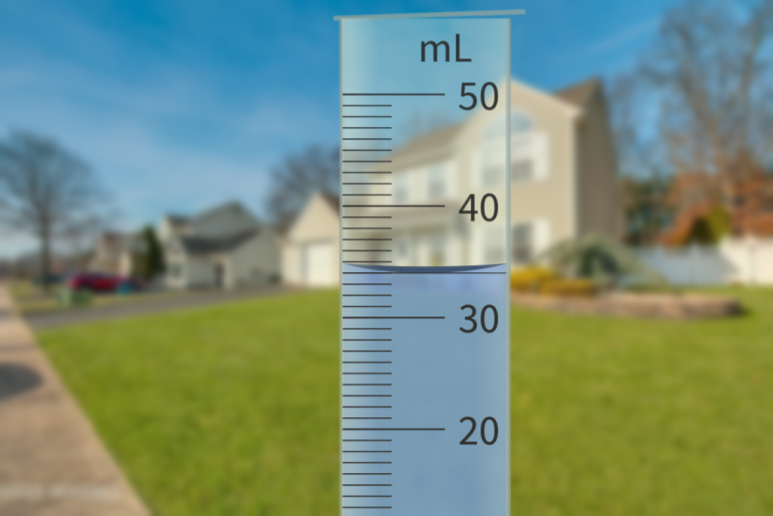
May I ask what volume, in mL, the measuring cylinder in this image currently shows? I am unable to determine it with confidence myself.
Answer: 34 mL
